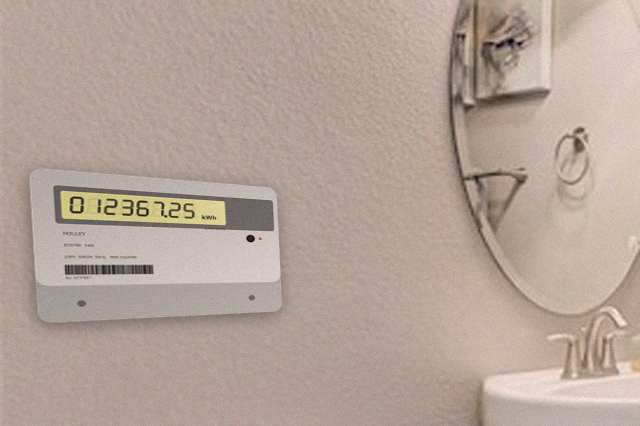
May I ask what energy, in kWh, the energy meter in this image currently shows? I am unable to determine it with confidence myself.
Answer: 12367.25 kWh
